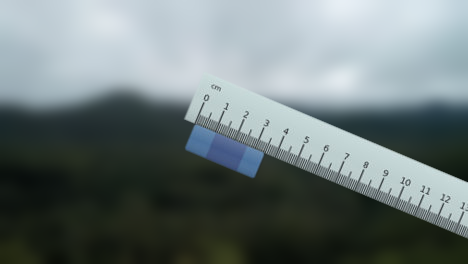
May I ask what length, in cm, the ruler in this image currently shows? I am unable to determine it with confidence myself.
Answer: 3.5 cm
